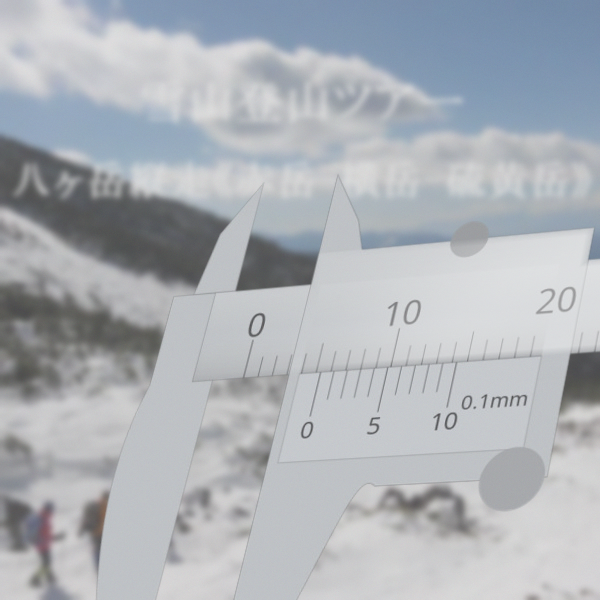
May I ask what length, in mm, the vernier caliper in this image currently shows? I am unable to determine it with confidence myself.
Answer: 5.3 mm
